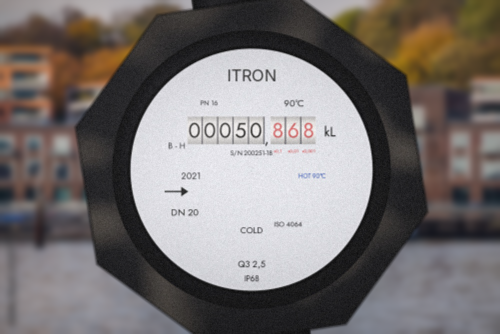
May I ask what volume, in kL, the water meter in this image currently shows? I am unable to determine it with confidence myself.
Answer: 50.868 kL
